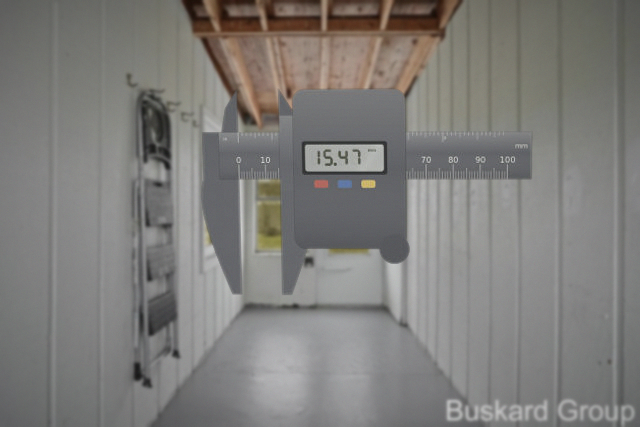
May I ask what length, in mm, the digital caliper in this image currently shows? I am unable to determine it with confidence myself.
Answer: 15.47 mm
